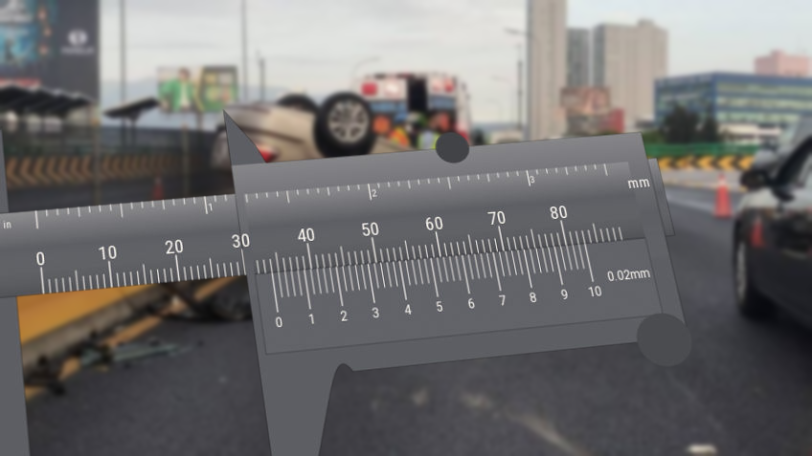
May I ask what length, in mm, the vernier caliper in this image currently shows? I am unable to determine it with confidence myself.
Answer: 34.0 mm
